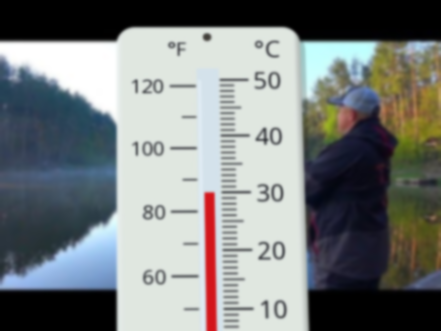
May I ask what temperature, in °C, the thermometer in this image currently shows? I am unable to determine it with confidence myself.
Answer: 30 °C
